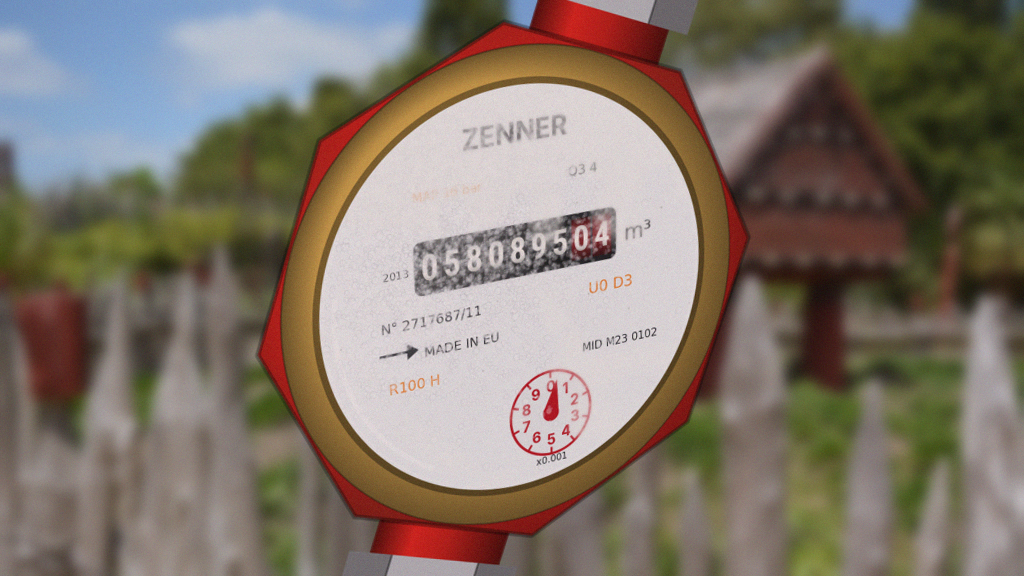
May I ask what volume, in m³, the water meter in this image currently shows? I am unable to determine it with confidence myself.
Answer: 580895.040 m³
